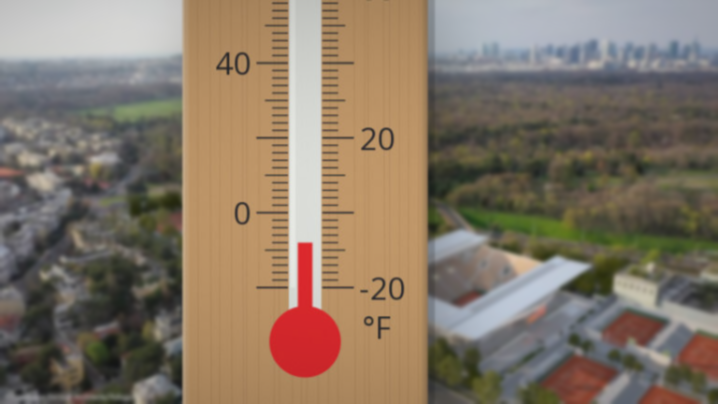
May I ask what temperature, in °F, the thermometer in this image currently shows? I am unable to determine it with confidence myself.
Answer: -8 °F
